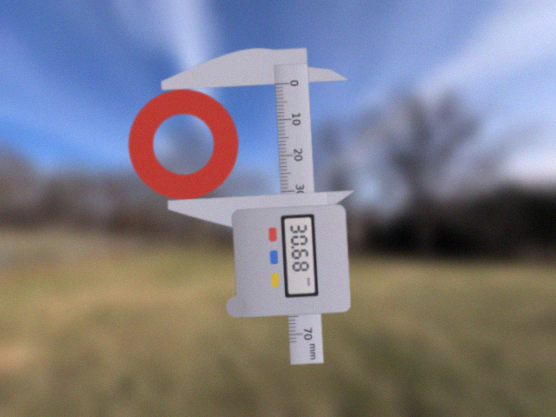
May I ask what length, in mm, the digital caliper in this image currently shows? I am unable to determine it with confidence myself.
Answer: 30.68 mm
